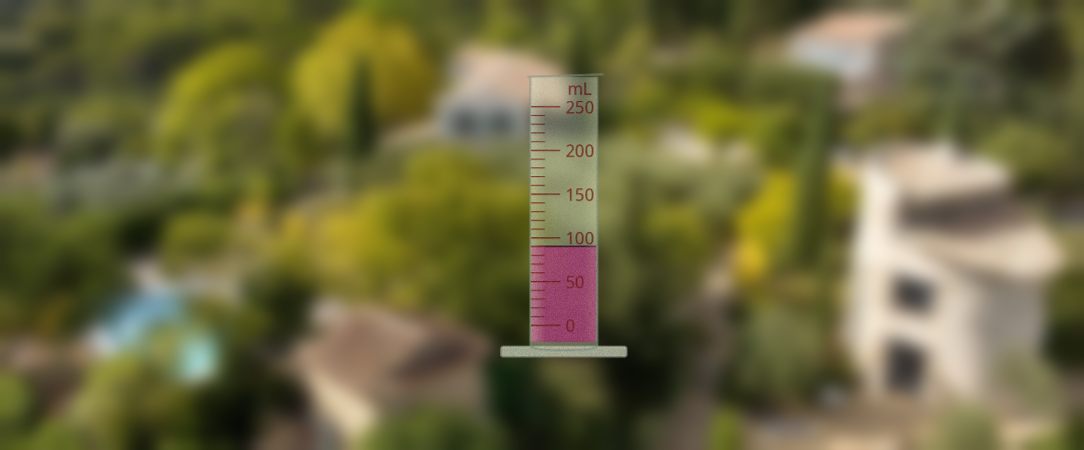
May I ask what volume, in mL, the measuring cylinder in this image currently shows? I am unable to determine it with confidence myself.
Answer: 90 mL
